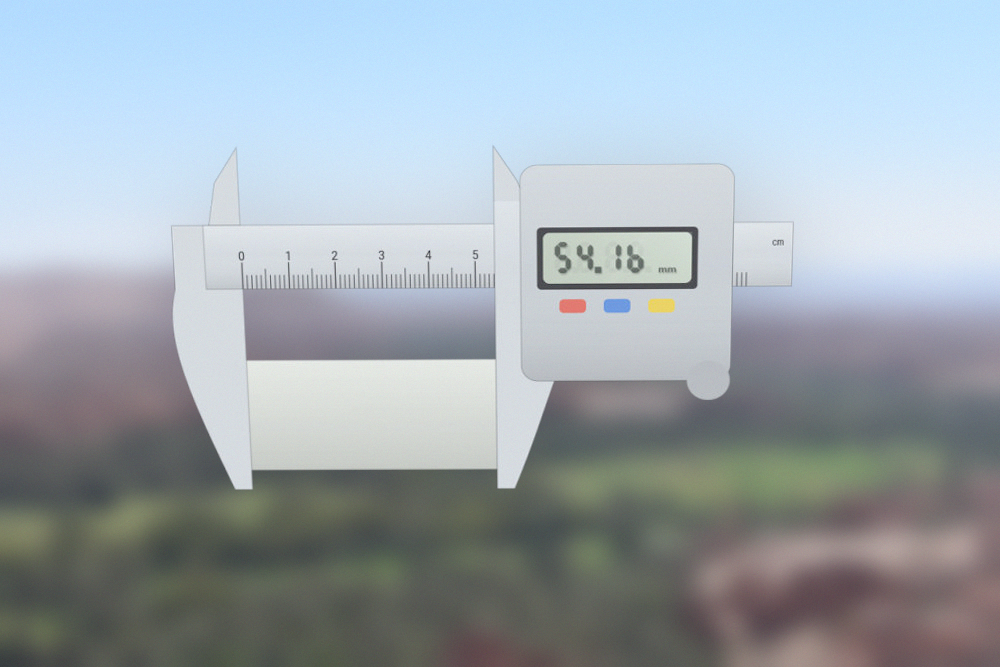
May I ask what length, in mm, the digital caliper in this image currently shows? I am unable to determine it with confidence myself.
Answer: 54.16 mm
